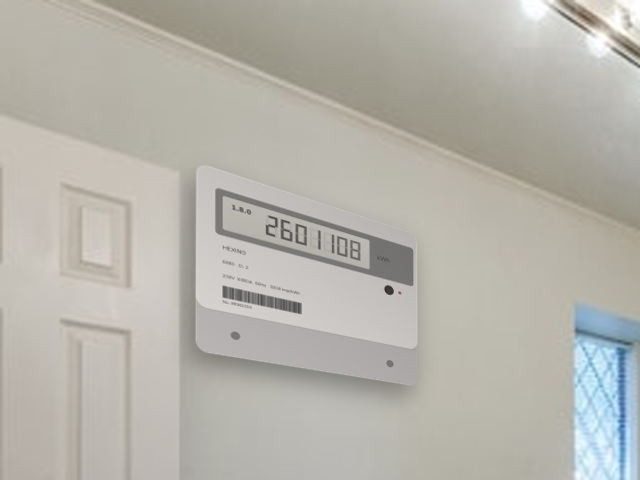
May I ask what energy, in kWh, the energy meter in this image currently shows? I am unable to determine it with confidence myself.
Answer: 2601108 kWh
